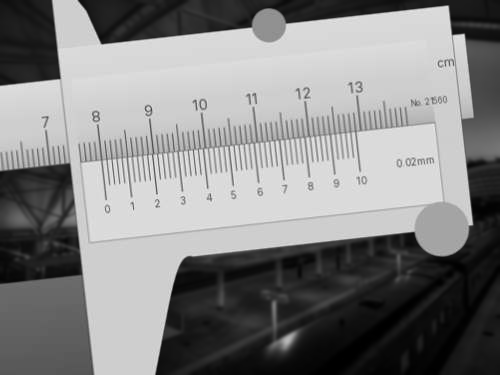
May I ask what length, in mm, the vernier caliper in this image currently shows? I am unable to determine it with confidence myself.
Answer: 80.0 mm
